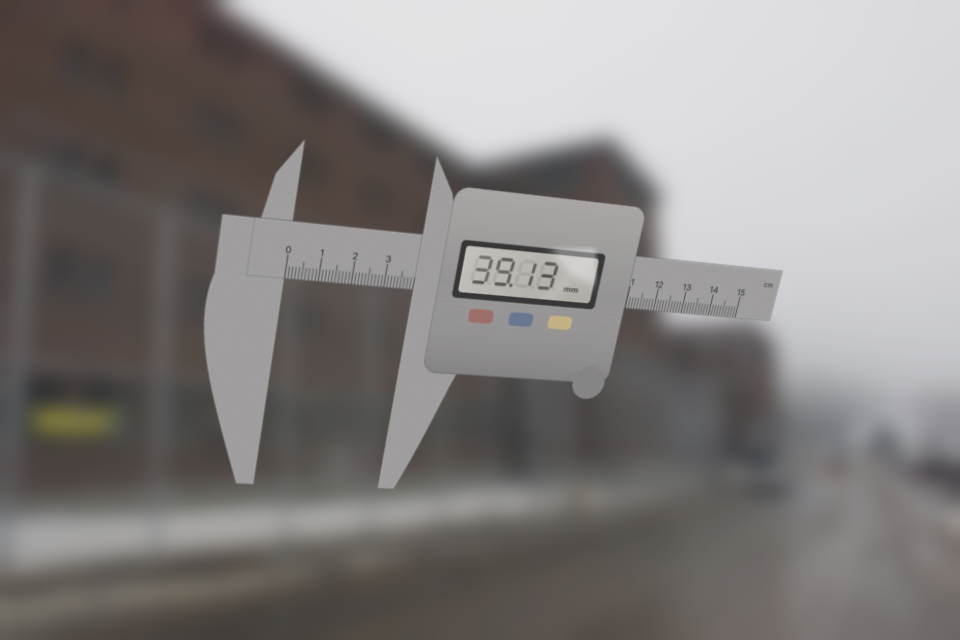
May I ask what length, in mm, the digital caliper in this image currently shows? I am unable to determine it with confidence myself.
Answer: 39.13 mm
